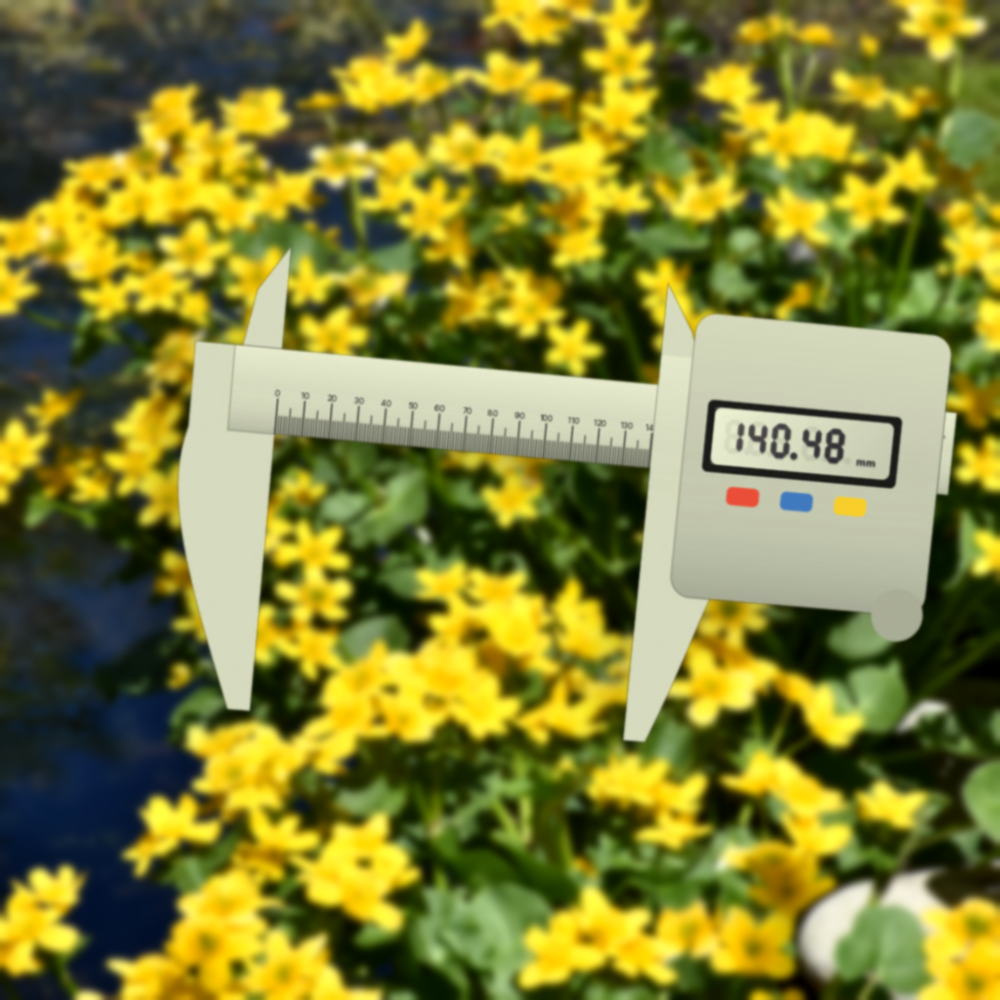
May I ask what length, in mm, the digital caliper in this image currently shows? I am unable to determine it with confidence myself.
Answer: 140.48 mm
